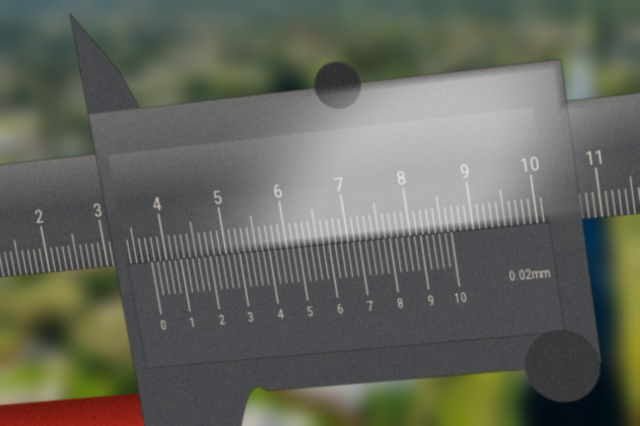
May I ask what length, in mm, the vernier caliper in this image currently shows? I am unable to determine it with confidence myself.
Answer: 37.5 mm
